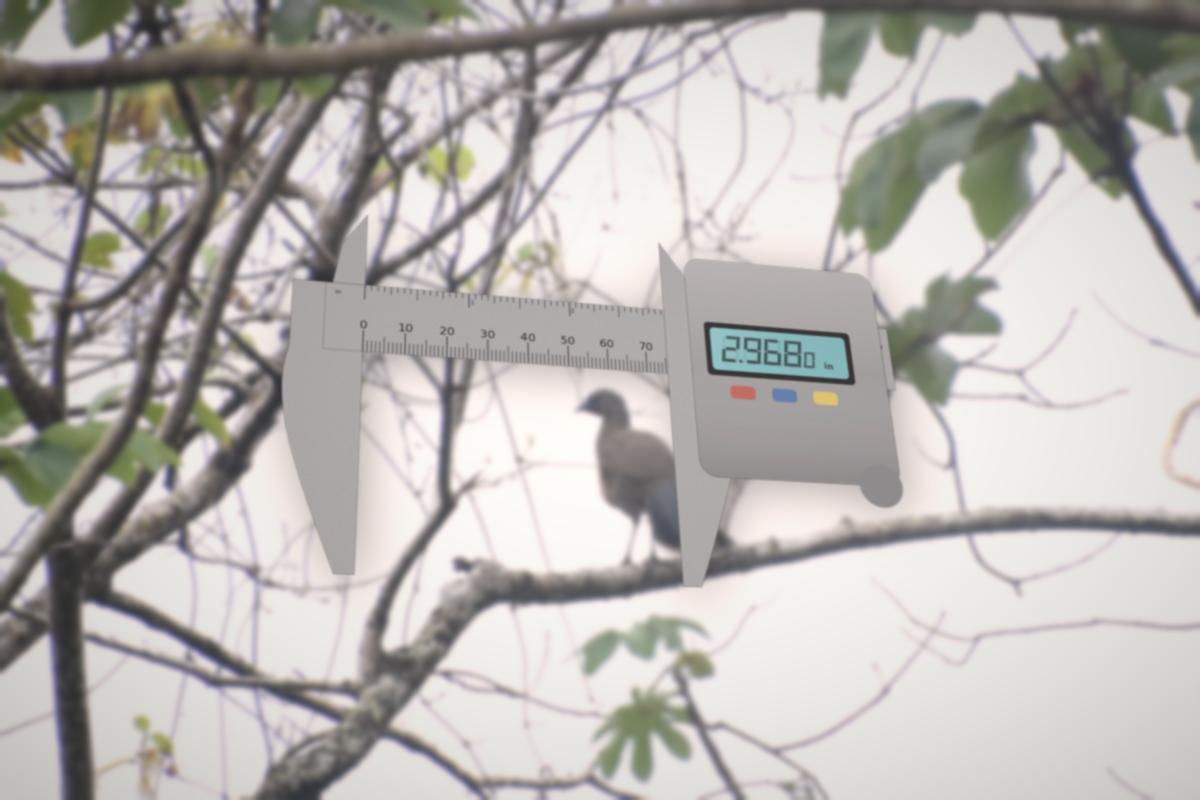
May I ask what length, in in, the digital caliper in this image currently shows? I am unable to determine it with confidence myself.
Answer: 2.9680 in
